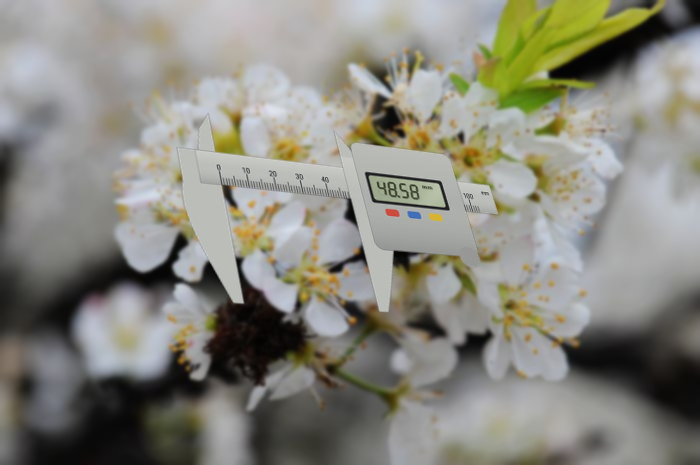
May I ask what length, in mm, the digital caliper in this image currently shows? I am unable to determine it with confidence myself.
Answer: 48.58 mm
